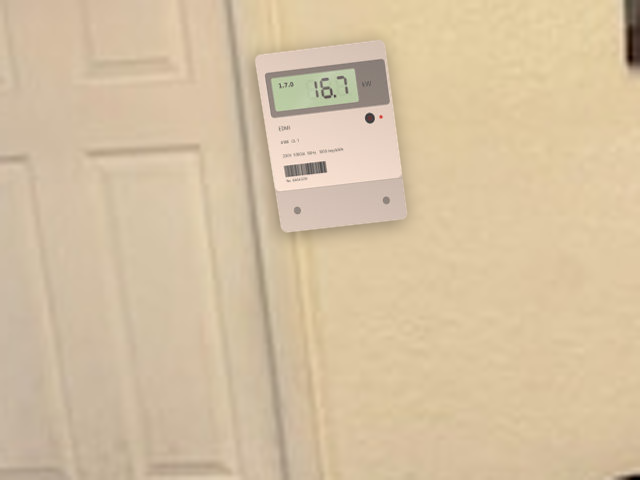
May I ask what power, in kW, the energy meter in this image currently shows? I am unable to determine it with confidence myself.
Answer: 16.7 kW
